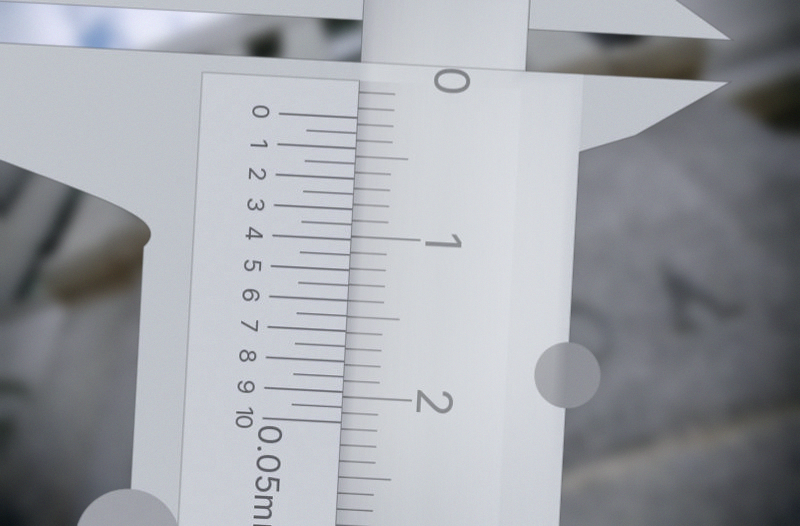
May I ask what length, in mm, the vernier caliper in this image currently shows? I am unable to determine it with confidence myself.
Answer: 2.6 mm
